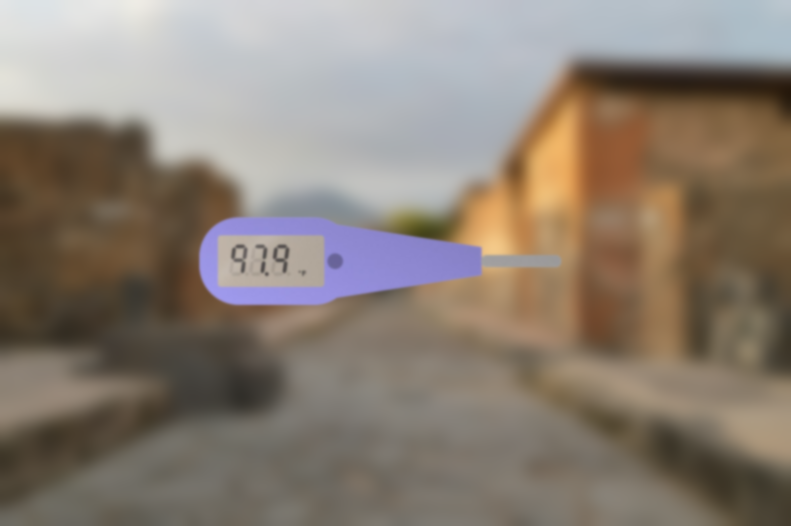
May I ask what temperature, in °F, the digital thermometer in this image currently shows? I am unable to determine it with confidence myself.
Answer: 97.9 °F
